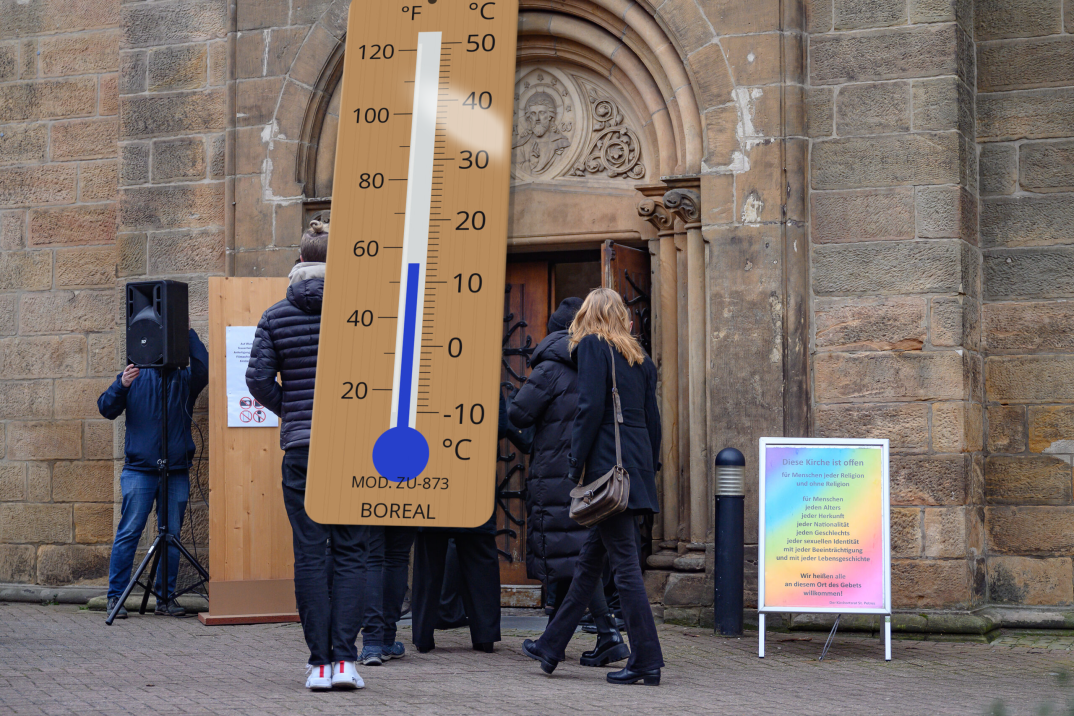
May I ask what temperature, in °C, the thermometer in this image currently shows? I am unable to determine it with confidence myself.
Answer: 13 °C
